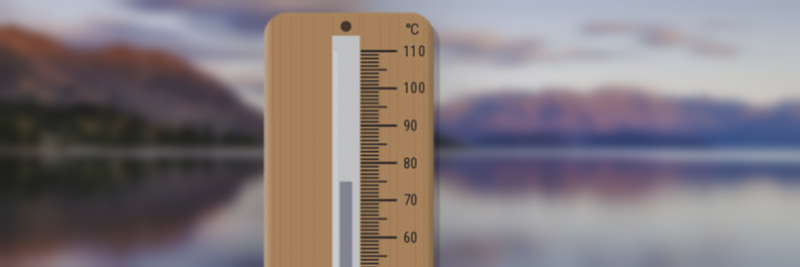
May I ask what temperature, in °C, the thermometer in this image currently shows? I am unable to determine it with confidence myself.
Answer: 75 °C
